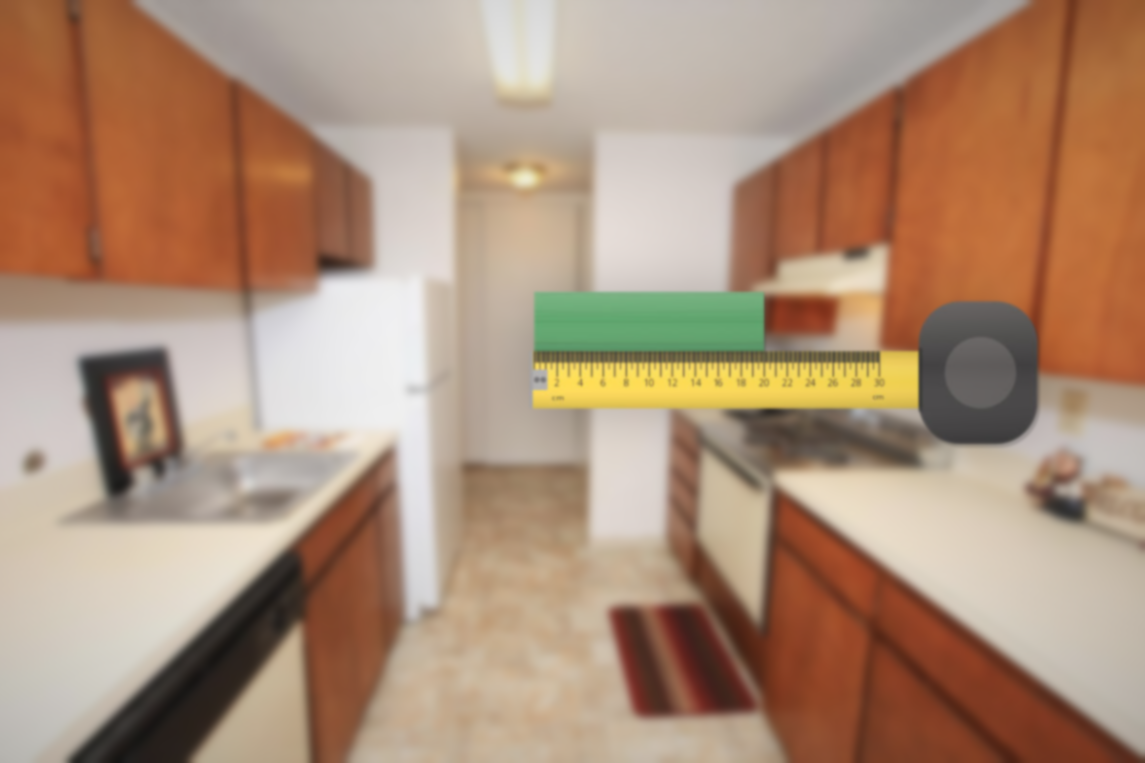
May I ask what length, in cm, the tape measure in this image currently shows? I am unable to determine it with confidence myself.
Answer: 20 cm
